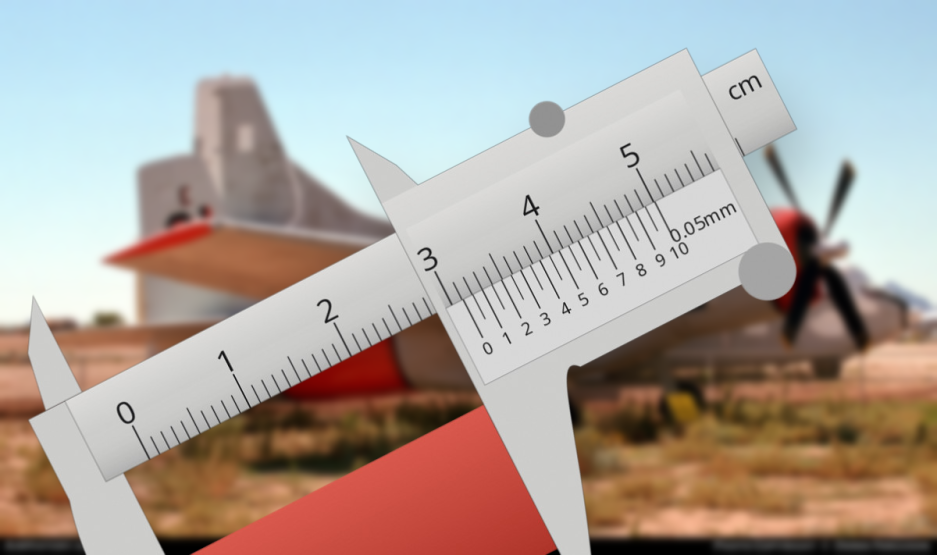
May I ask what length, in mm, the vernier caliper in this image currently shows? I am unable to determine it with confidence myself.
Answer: 31.1 mm
